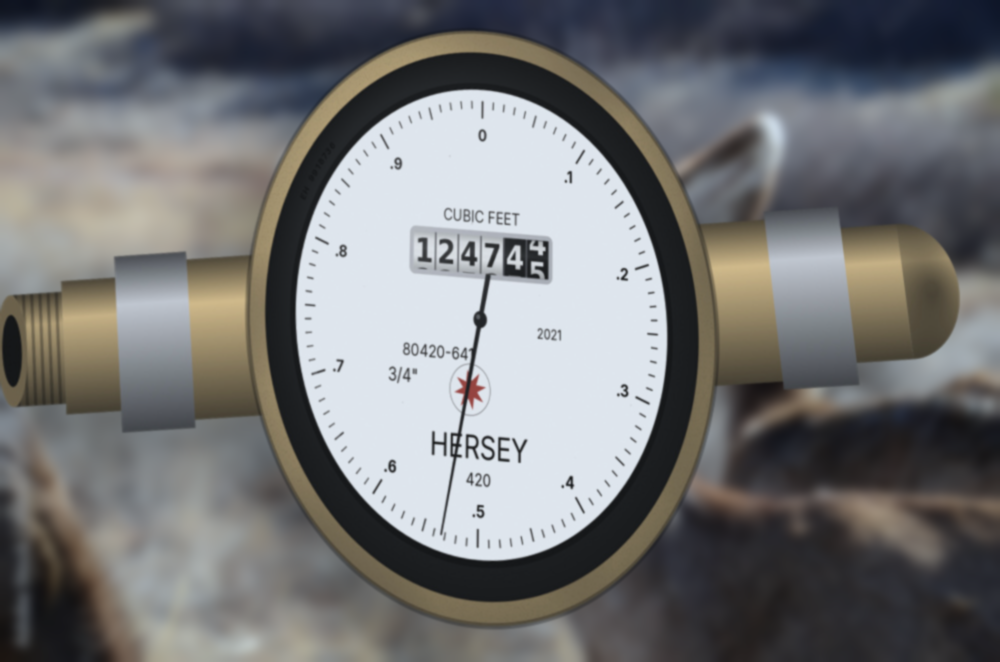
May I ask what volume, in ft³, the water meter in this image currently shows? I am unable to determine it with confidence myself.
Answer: 124744.53 ft³
